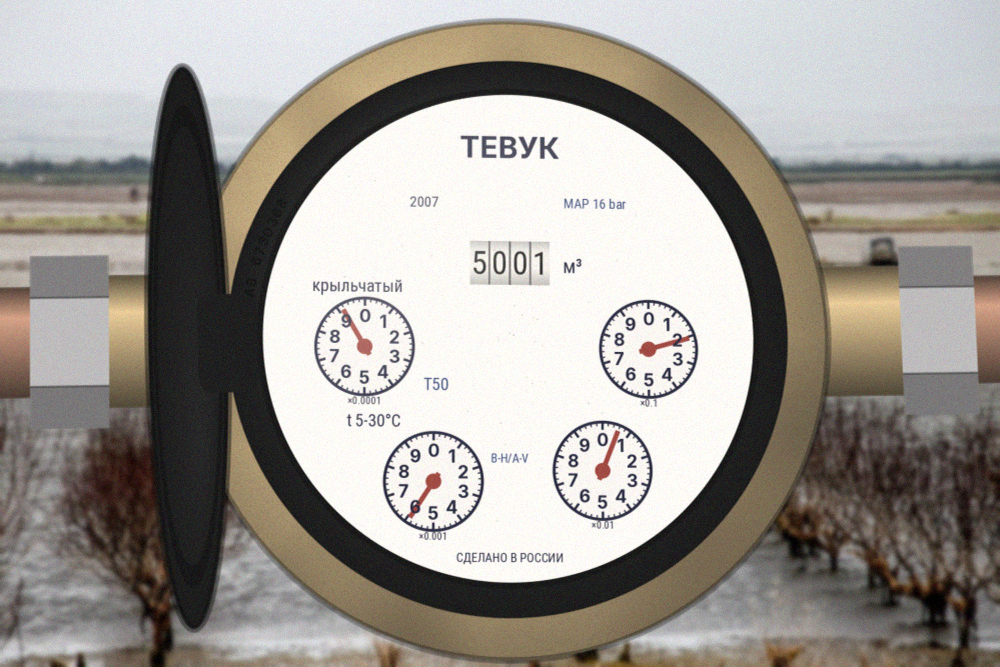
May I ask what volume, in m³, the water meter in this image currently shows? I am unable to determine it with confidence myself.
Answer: 5001.2059 m³
